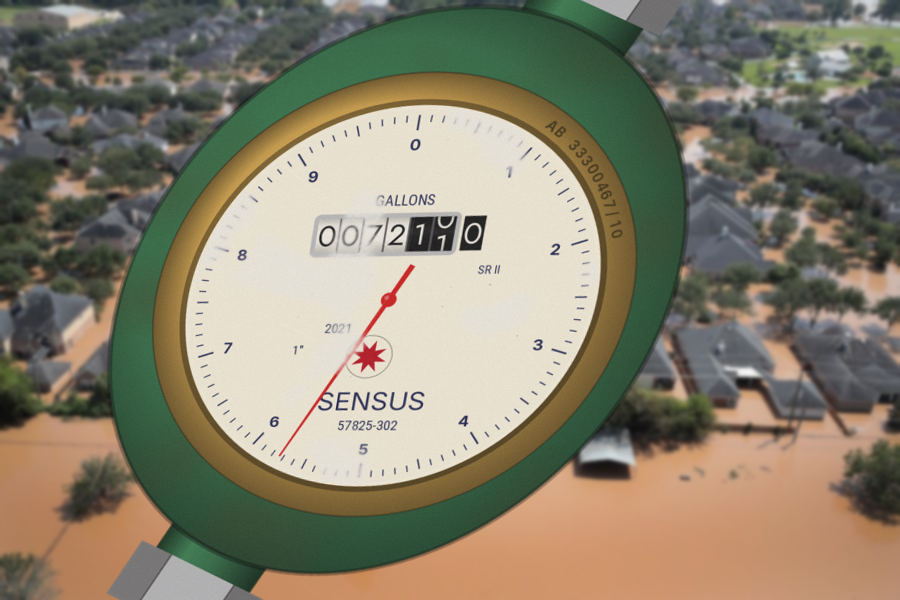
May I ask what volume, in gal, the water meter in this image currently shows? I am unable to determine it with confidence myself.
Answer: 72105.7 gal
